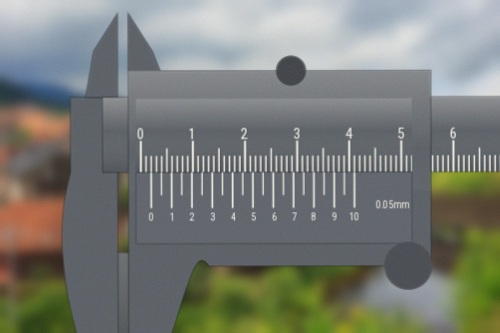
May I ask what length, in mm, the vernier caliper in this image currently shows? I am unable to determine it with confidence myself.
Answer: 2.0 mm
